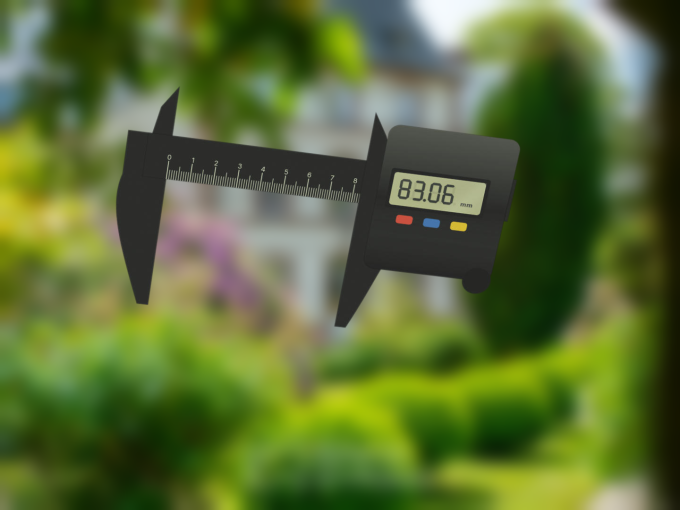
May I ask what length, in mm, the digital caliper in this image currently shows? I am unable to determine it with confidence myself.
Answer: 83.06 mm
